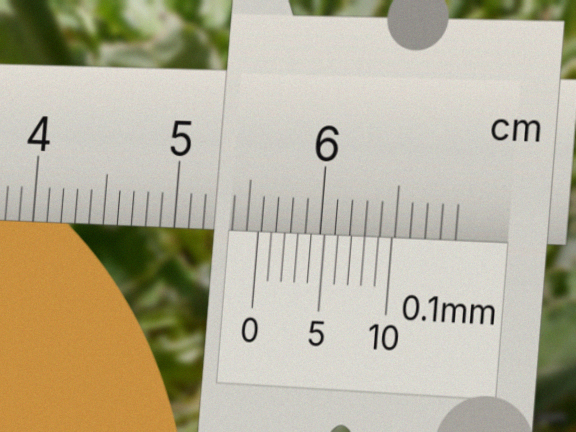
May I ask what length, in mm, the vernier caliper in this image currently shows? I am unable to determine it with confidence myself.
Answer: 55.8 mm
